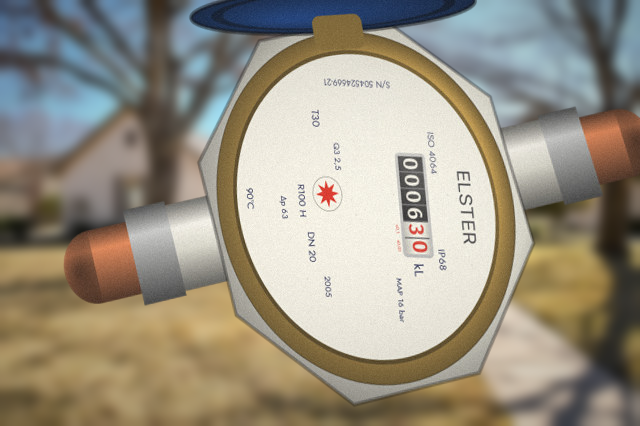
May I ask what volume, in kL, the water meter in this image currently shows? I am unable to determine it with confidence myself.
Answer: 6.30 kL
